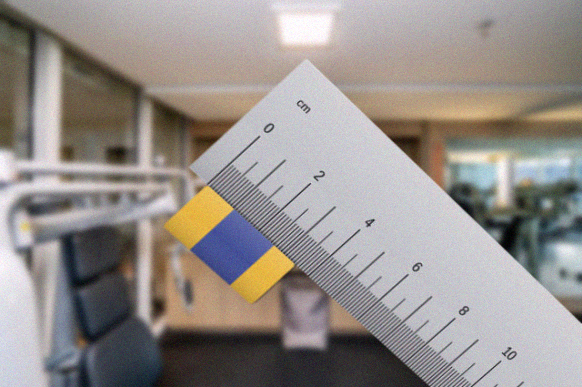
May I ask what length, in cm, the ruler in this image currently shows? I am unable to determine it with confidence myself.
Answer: 3.5 cm
